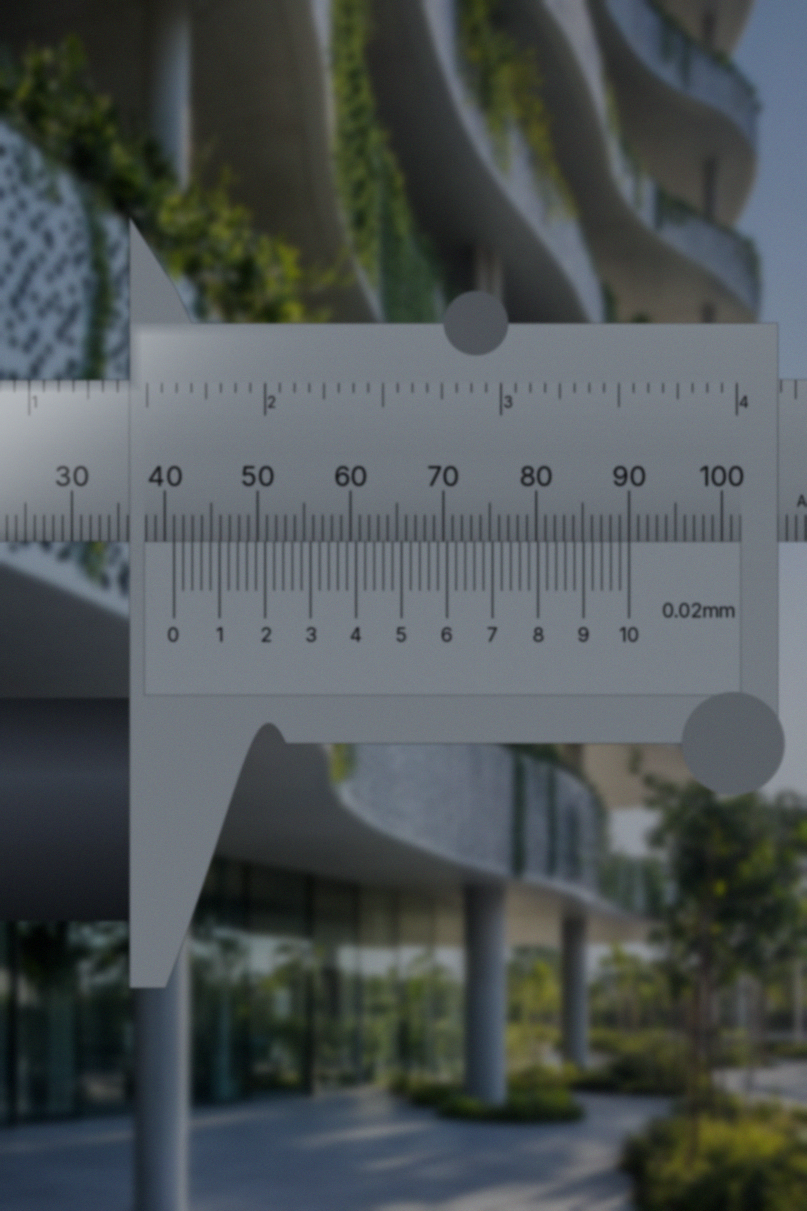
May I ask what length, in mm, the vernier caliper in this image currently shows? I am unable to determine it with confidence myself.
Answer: 41.0 mm
